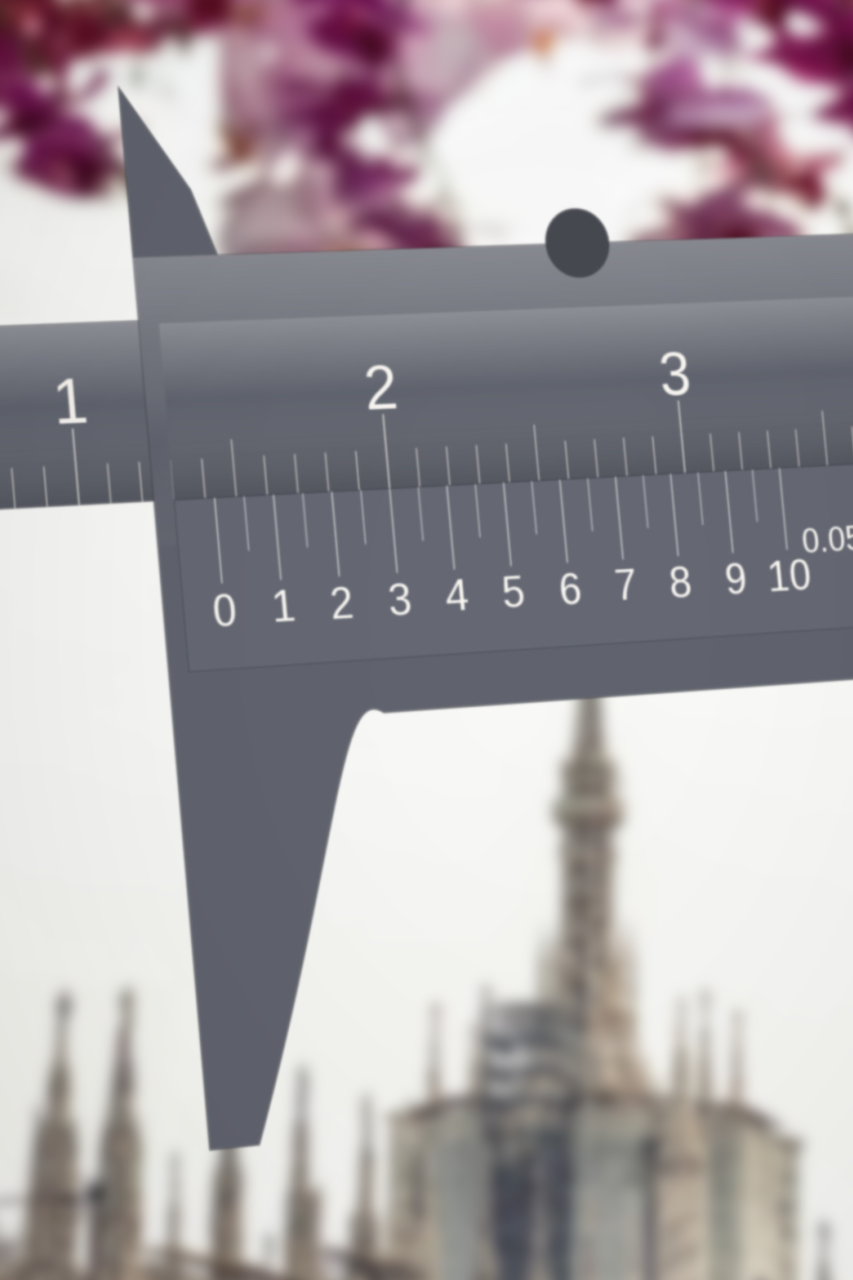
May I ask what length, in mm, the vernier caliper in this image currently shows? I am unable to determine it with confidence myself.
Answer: 14.3 mm
